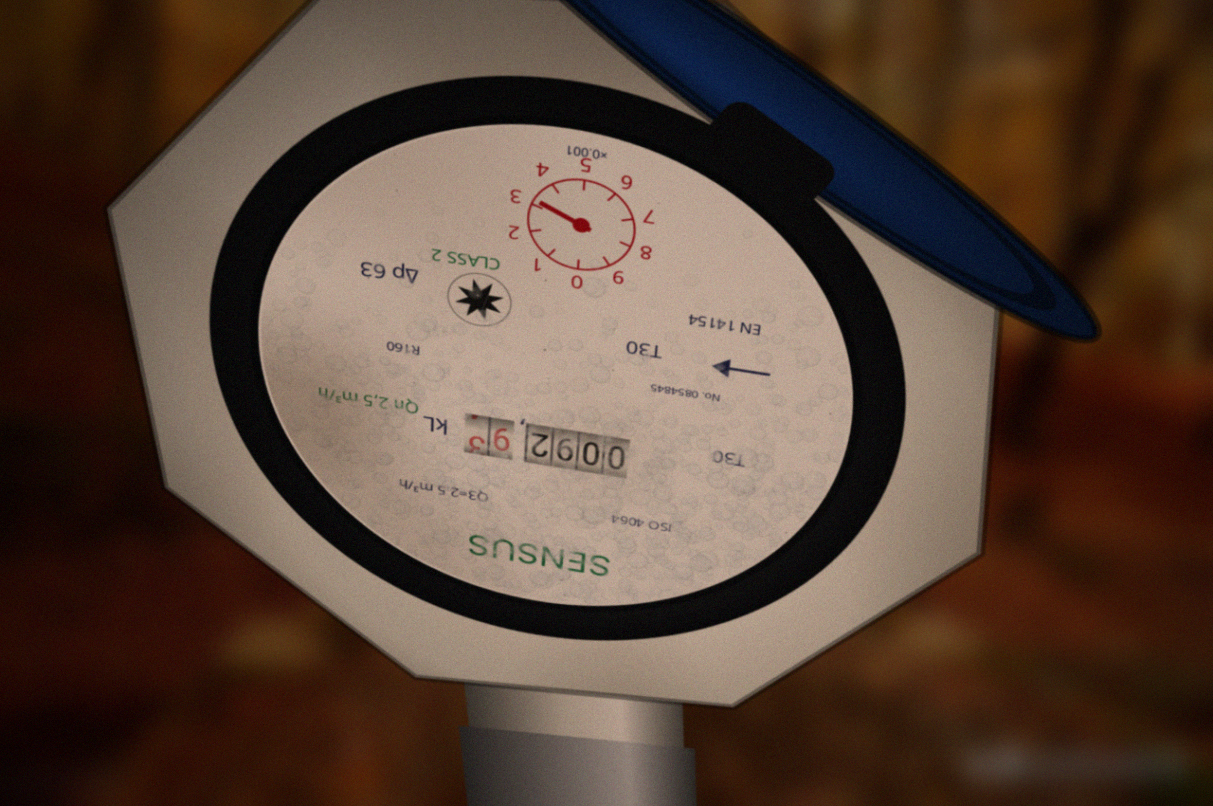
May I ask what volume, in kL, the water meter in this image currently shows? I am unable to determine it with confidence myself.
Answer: 92.933 kL
